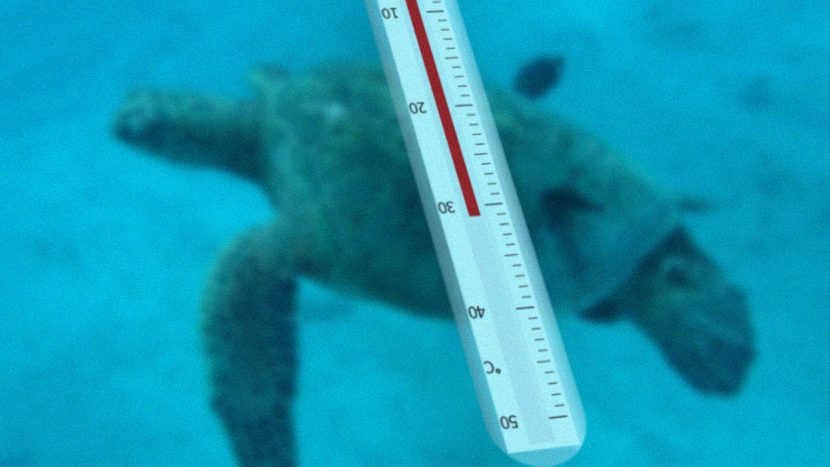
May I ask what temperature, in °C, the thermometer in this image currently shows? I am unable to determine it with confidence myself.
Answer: 31 °C
